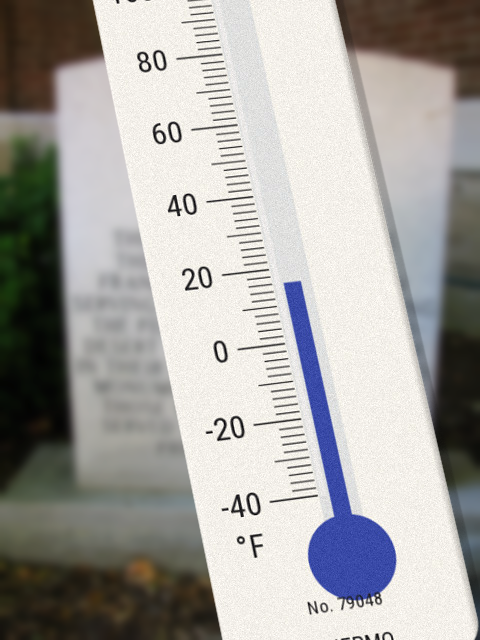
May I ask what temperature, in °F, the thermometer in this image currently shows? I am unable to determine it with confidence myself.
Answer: 16 °F
